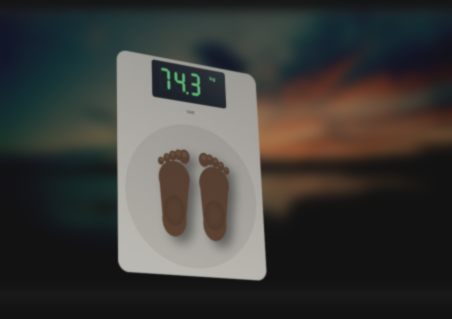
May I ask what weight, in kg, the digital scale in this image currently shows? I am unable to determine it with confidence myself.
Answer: 74.3 kg
